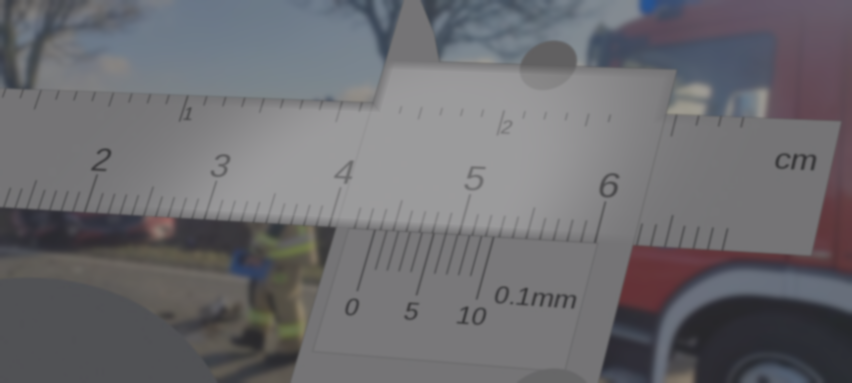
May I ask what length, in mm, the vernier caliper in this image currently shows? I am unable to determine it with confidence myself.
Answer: 43.6 mm
